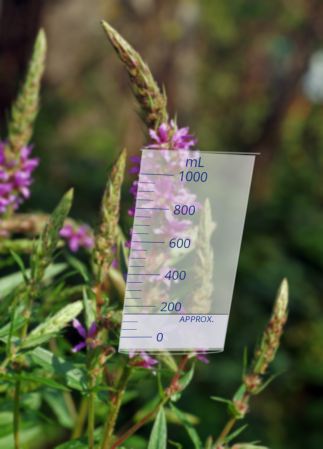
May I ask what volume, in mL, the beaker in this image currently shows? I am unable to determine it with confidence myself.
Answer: 150 mL
